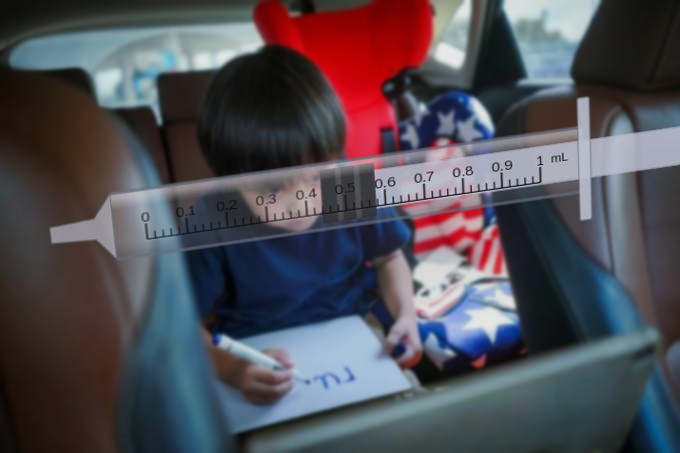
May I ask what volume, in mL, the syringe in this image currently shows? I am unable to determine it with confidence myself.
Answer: 0.44 mL
